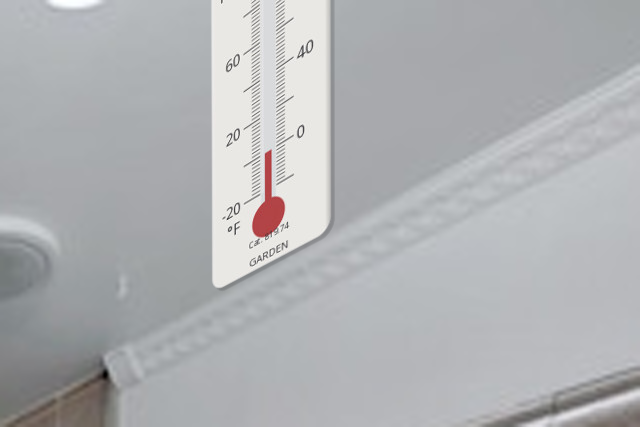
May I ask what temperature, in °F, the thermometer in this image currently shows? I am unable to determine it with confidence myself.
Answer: 0 °F
